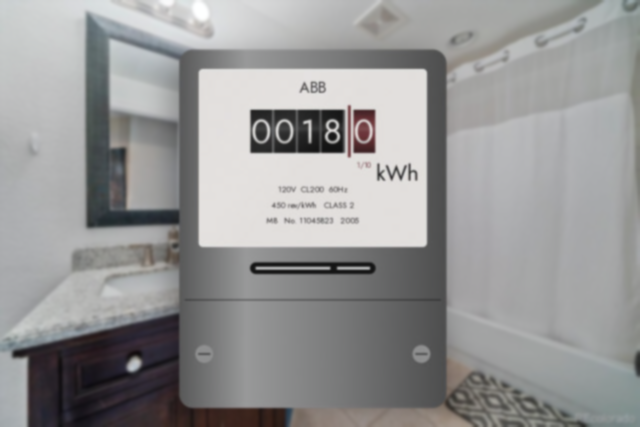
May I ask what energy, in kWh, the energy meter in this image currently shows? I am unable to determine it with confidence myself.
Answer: 18.0 kWh
